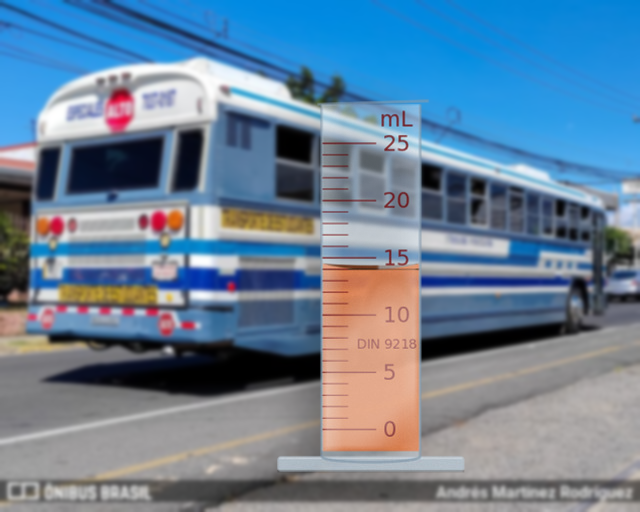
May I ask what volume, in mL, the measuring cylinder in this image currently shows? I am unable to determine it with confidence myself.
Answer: 14 mL
